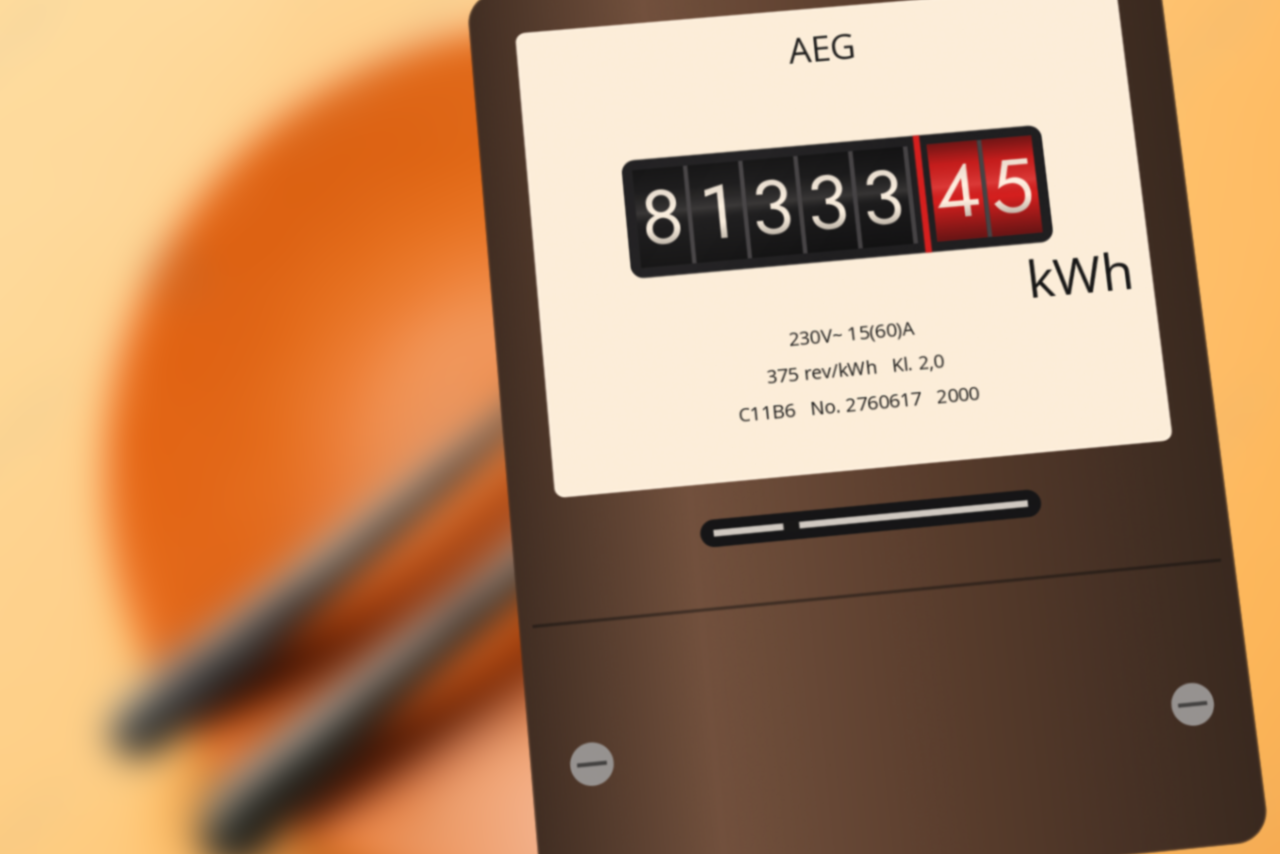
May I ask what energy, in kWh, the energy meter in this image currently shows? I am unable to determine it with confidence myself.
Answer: 81333.45 kWh
